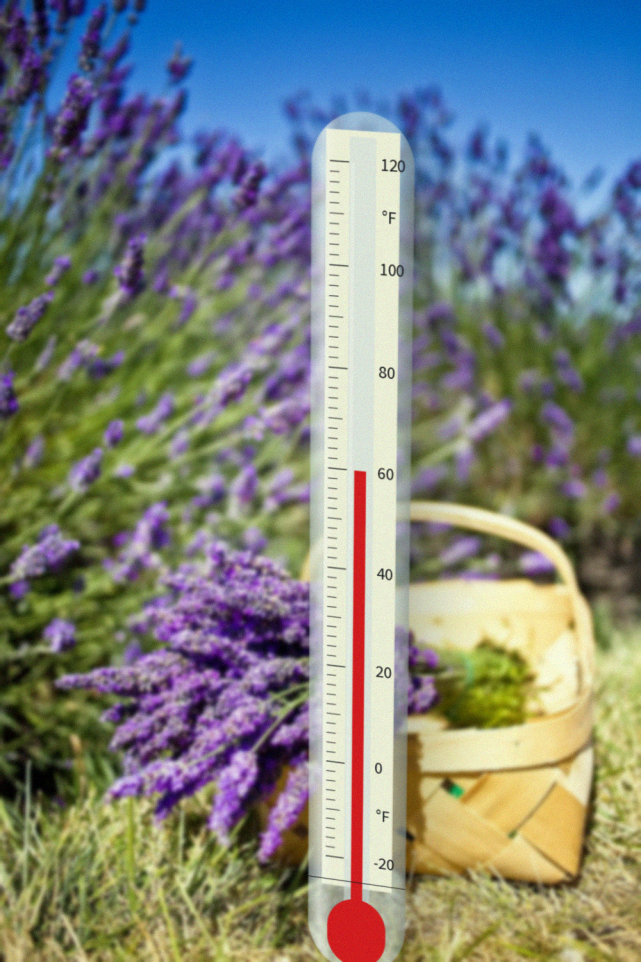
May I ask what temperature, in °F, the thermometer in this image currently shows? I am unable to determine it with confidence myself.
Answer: 60 °F
